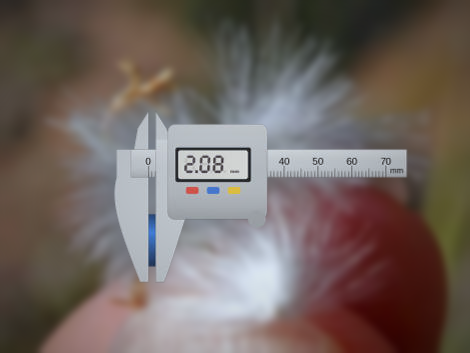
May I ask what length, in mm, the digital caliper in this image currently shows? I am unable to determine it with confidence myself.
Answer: 2.08 mm
